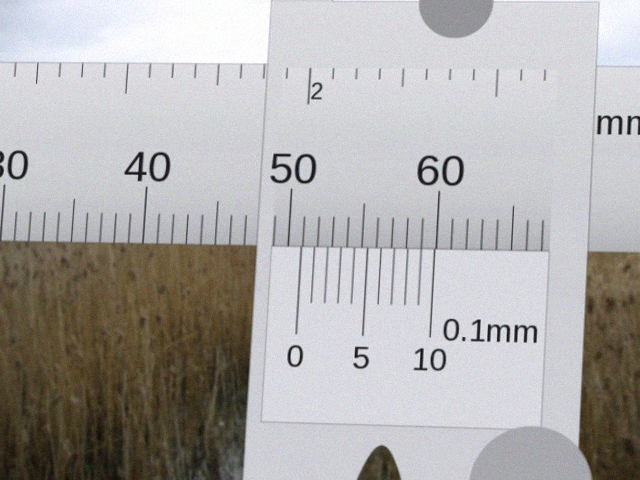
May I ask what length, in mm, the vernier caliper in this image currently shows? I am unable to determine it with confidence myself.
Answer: 50.9 mm
